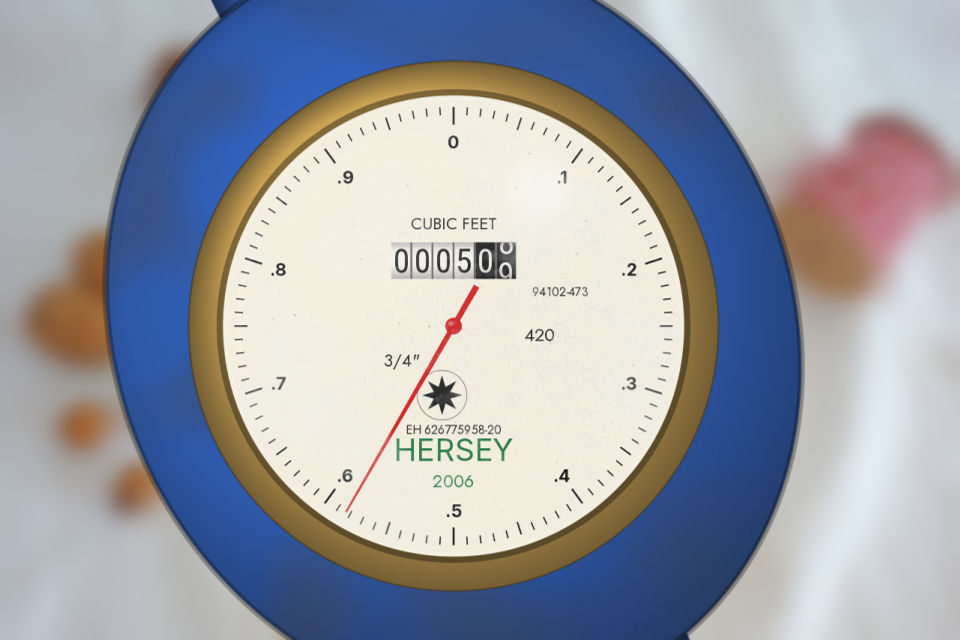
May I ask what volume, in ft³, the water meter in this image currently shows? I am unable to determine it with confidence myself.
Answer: 508.58 ft³
